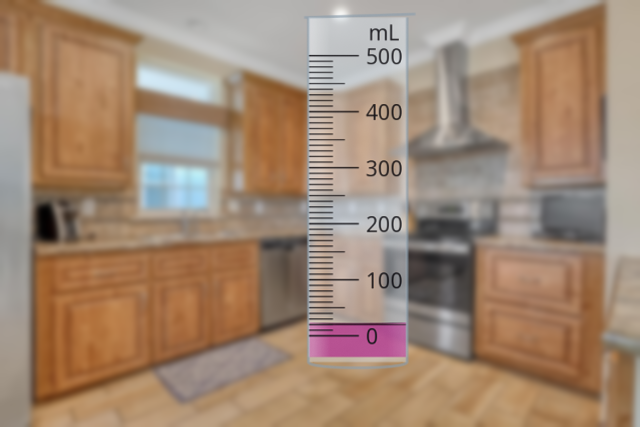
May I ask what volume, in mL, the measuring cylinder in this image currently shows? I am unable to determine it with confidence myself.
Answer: 20 mL
